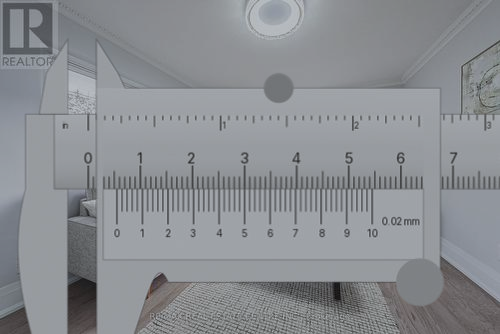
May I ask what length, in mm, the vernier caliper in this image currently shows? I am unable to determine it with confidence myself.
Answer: 5.5 mm
